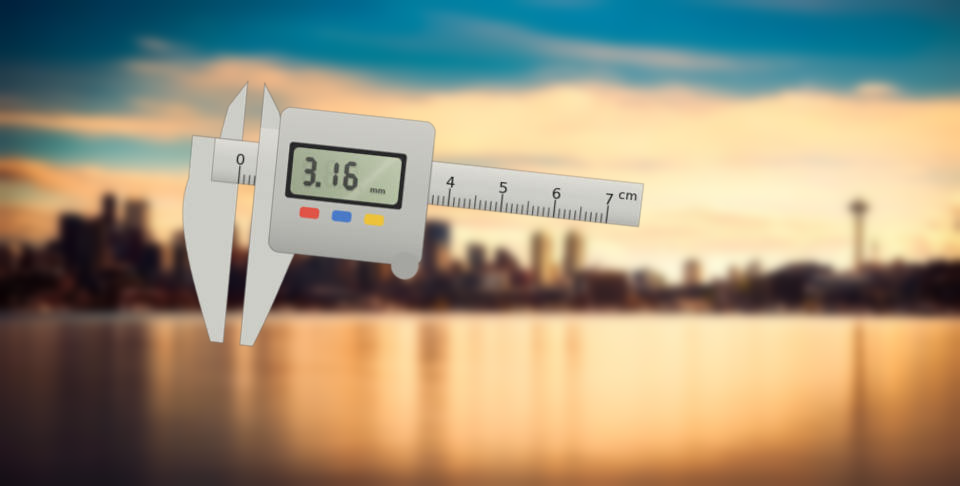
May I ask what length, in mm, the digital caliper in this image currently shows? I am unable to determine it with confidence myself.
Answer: 3.16 mm
